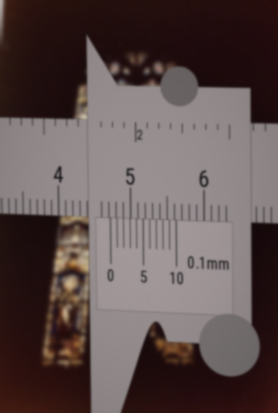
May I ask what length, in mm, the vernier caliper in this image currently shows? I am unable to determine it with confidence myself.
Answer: 47.2 mm
